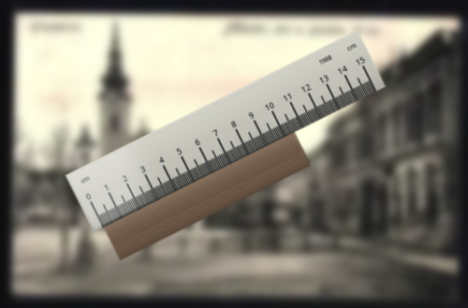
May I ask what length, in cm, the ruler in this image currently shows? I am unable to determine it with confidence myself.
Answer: 10.5 cm
